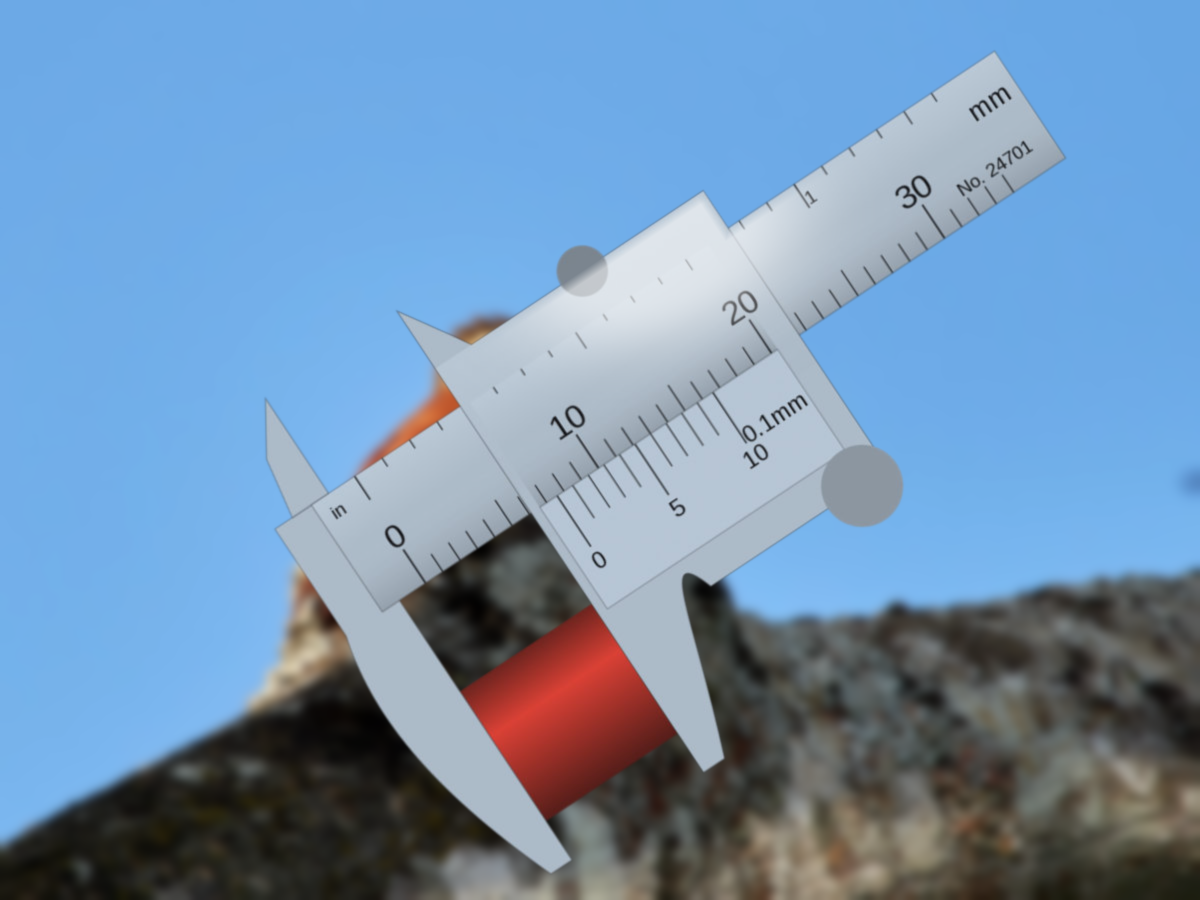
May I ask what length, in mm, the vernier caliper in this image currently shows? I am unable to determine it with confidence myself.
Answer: 7.6 mm
